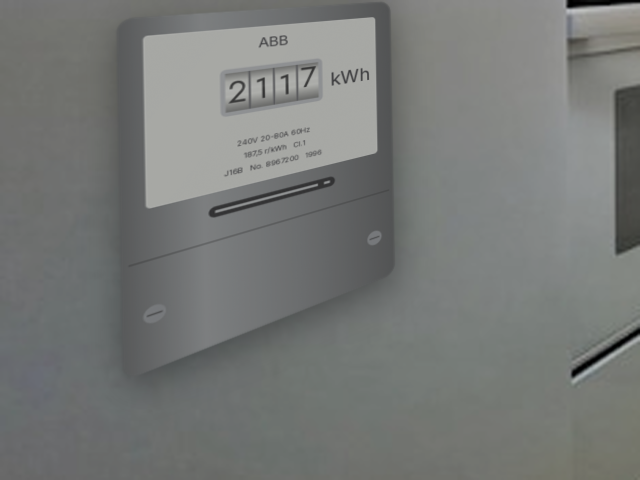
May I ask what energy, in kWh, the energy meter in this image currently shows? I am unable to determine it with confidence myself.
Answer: 2117 kWh
